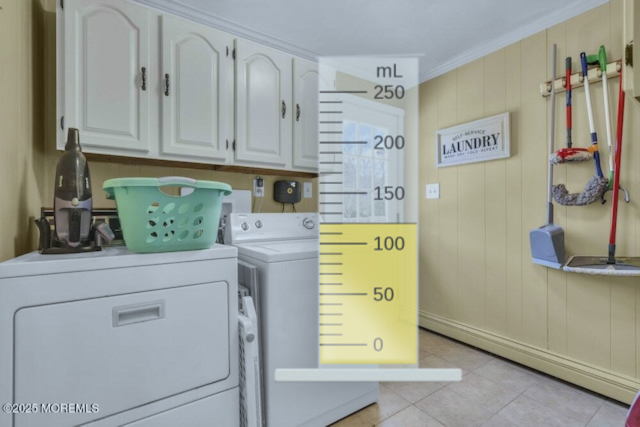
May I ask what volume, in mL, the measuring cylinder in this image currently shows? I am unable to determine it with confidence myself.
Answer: 120 mL
